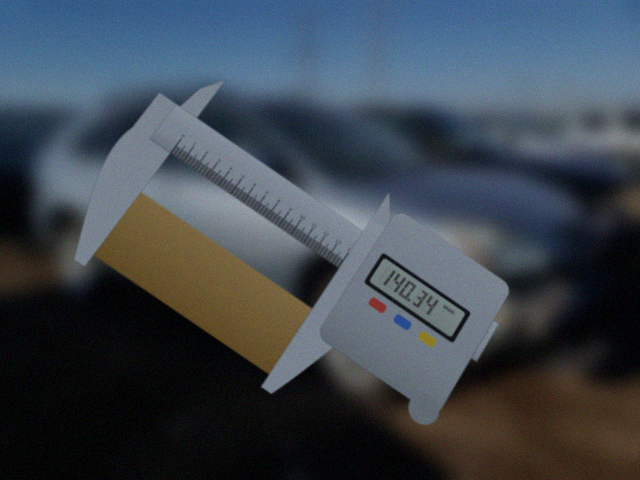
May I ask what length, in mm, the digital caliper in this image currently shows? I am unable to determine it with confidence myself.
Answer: 140.34 mm
